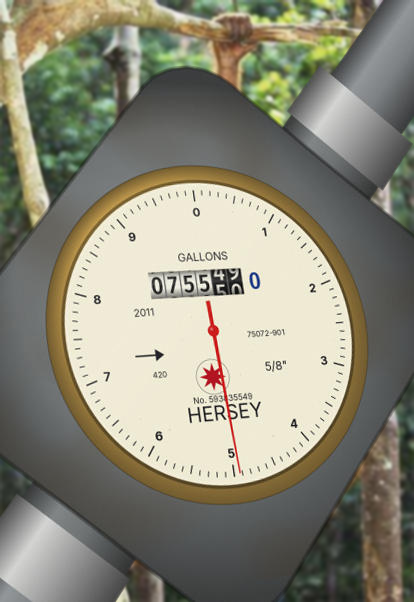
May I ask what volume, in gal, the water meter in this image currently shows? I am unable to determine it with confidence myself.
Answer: 755494.9 gal
